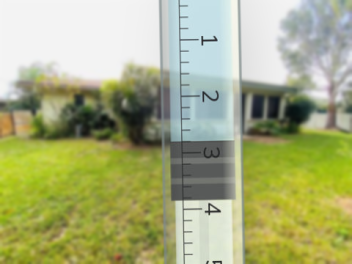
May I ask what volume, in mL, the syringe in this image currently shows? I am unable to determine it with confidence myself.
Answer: 2.8 mL
